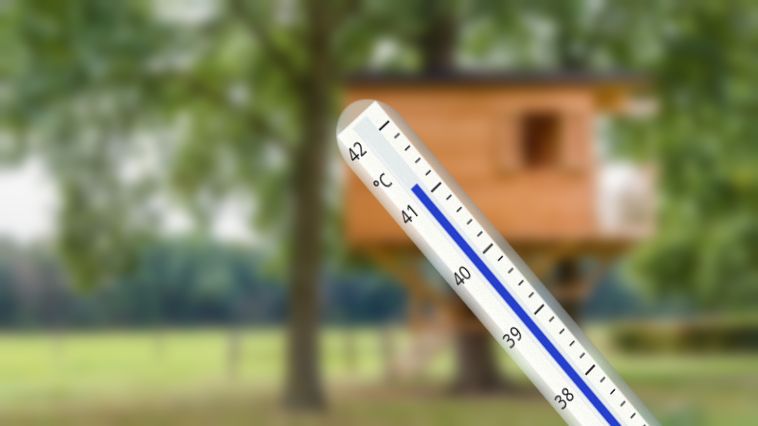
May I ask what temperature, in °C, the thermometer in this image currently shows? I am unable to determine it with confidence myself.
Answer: 41.2 °C
